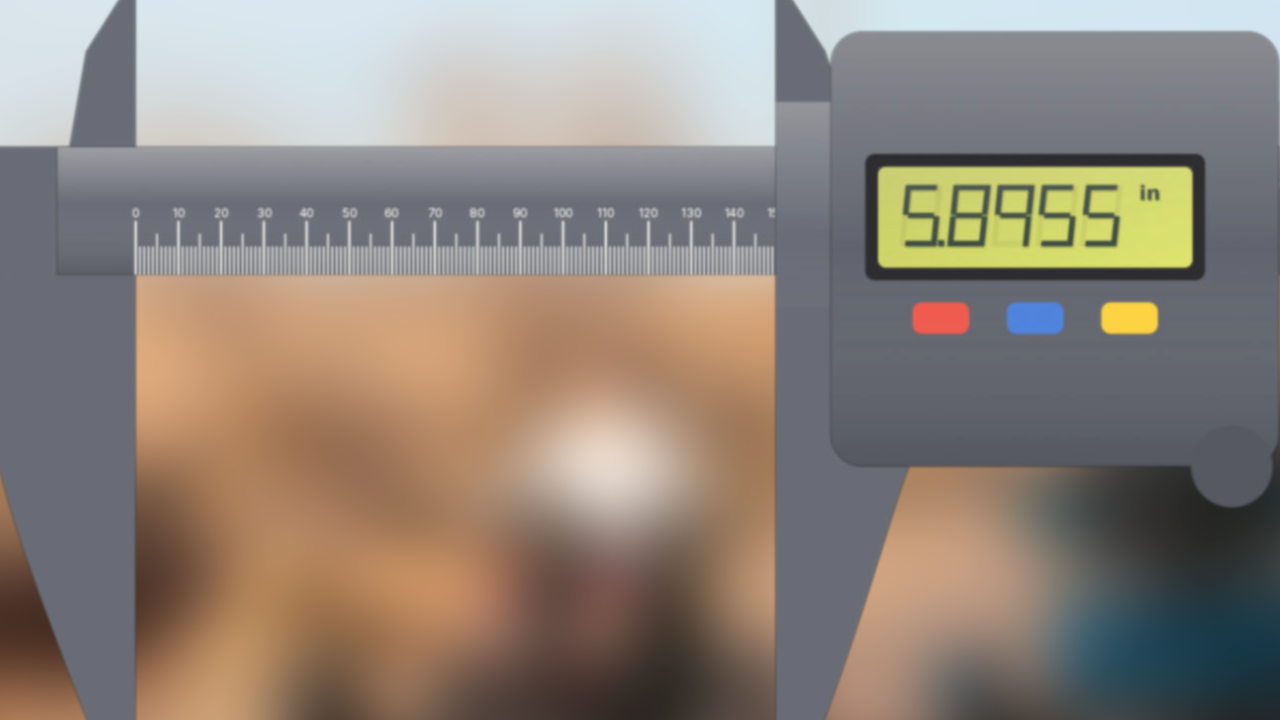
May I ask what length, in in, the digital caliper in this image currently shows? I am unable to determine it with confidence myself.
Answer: 5.8955 in
